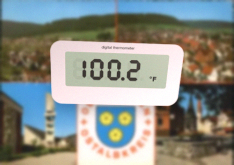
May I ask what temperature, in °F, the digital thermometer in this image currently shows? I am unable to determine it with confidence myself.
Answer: 100.2 °F
